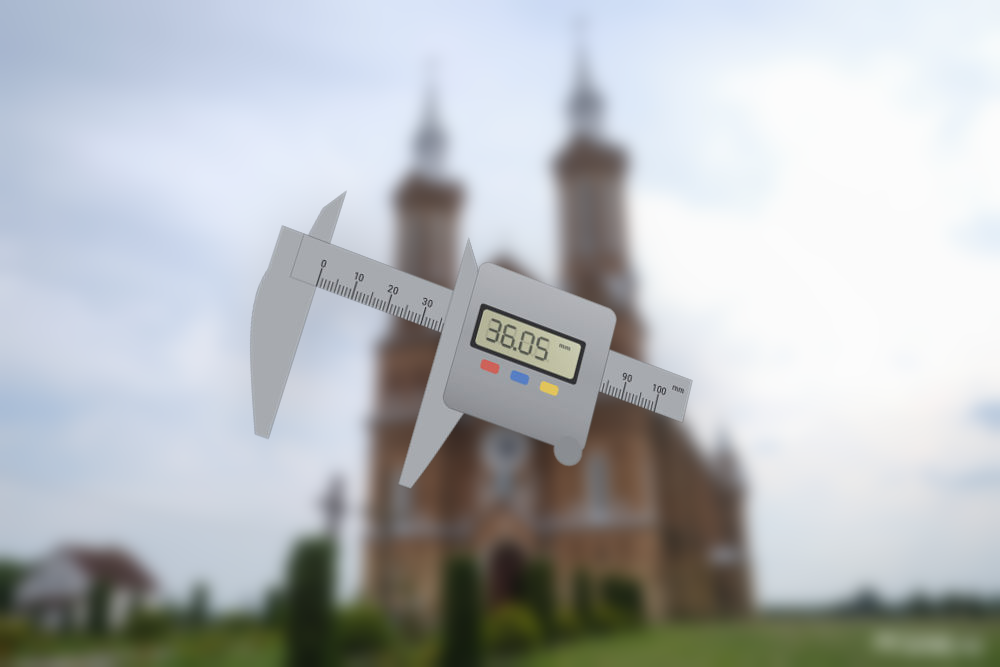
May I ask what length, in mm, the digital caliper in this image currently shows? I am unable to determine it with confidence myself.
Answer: 36.05 mm
